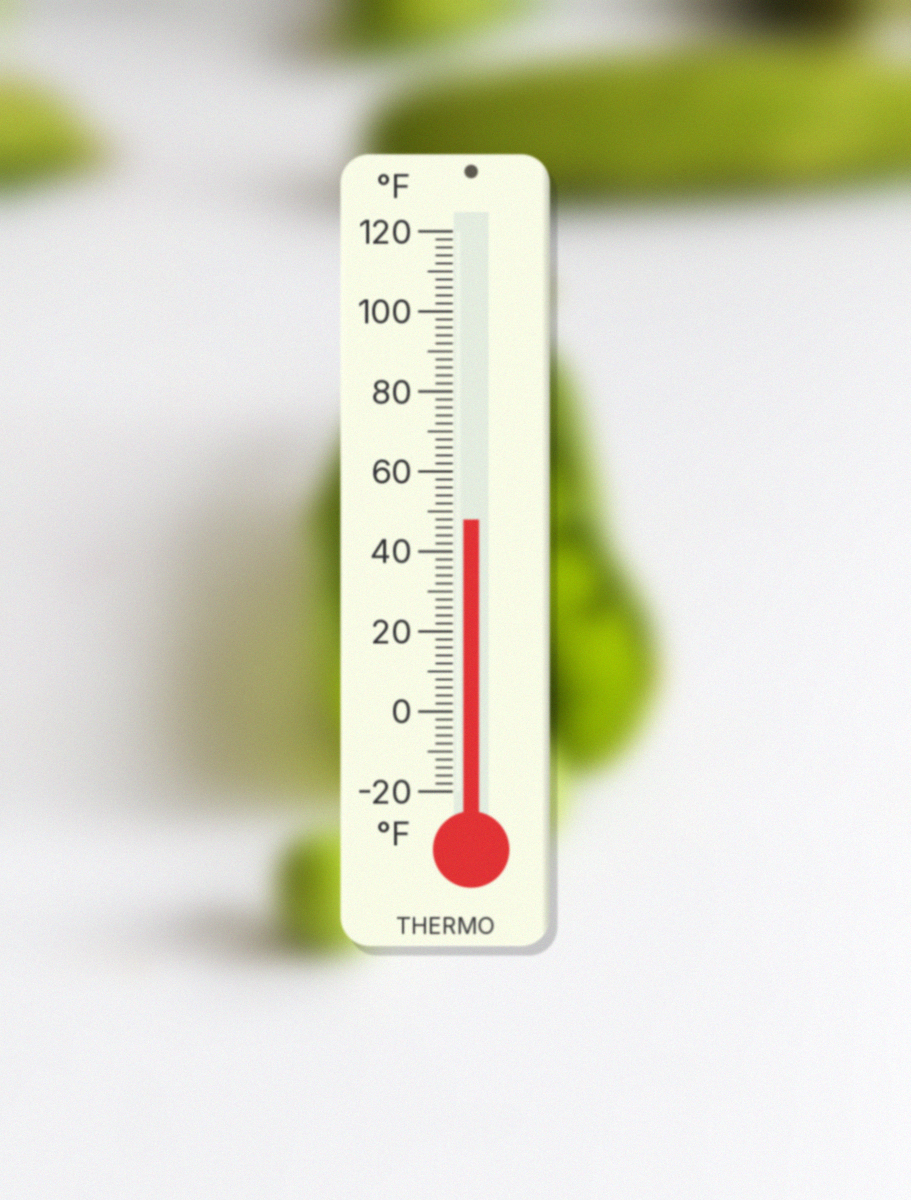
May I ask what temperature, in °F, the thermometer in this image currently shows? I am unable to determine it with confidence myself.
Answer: 48 °F
